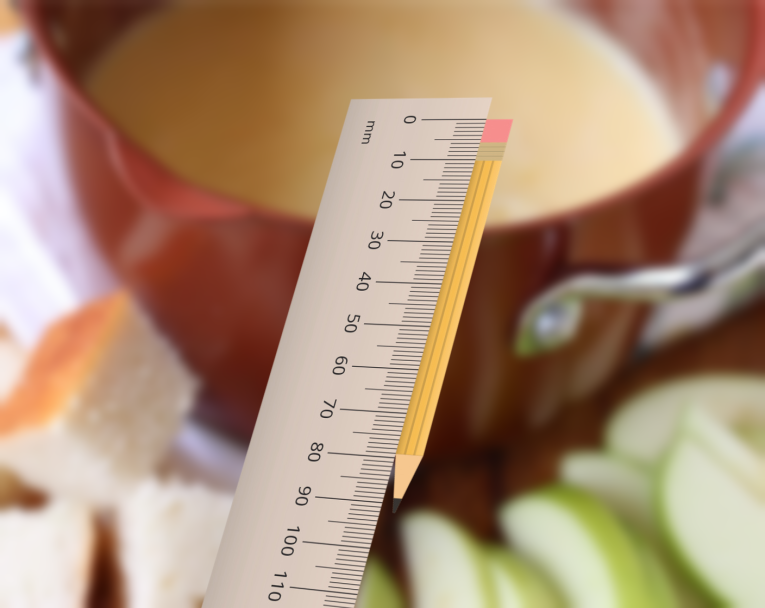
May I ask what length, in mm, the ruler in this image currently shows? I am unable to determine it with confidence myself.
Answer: 92 mm
